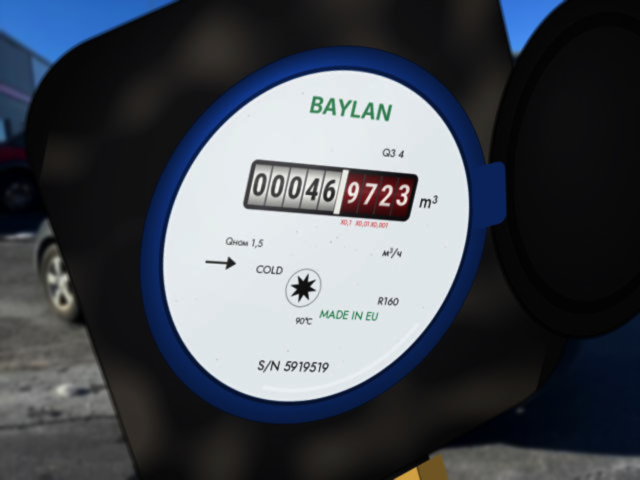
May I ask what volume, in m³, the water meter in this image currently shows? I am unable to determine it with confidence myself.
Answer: 46.9723 m³
